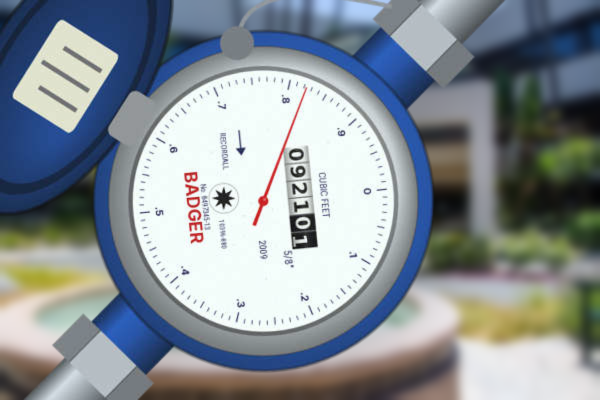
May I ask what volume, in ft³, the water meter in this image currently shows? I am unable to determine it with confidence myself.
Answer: 92100.82 ft³
